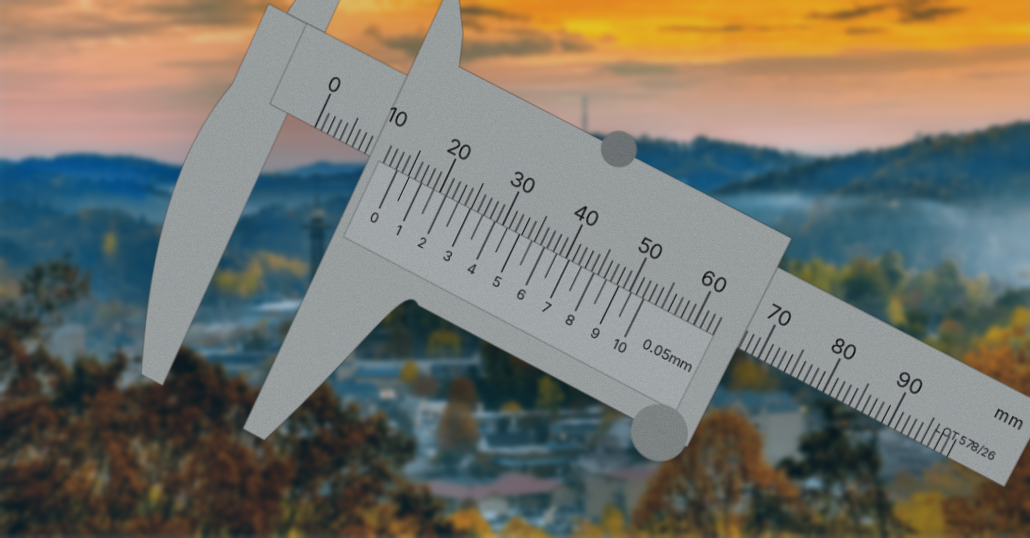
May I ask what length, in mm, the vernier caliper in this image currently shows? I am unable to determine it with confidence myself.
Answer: 13.2 mm
